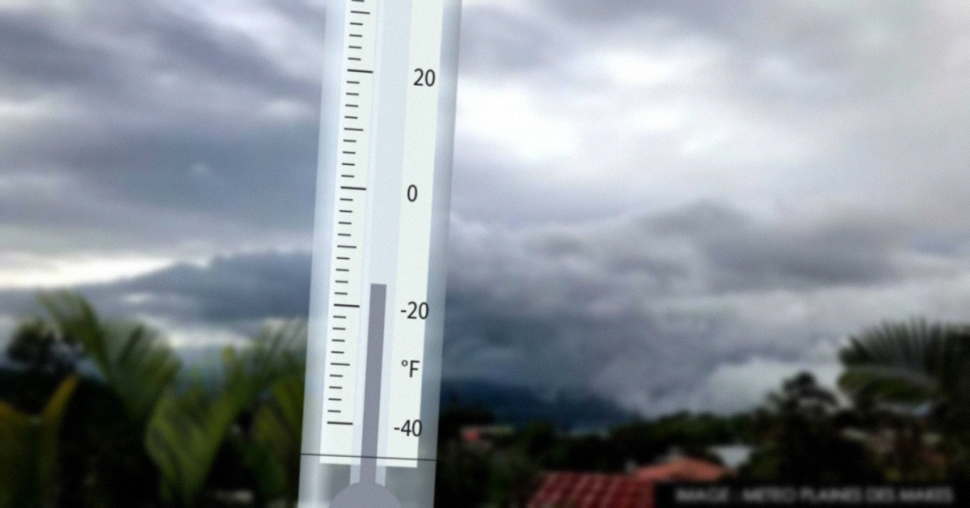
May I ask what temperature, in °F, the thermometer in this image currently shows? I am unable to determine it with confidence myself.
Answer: -16 °F
